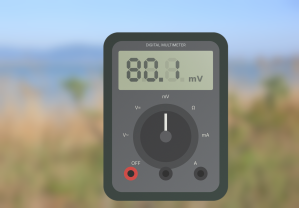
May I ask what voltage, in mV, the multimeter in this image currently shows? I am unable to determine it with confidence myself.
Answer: 80.1 mV
